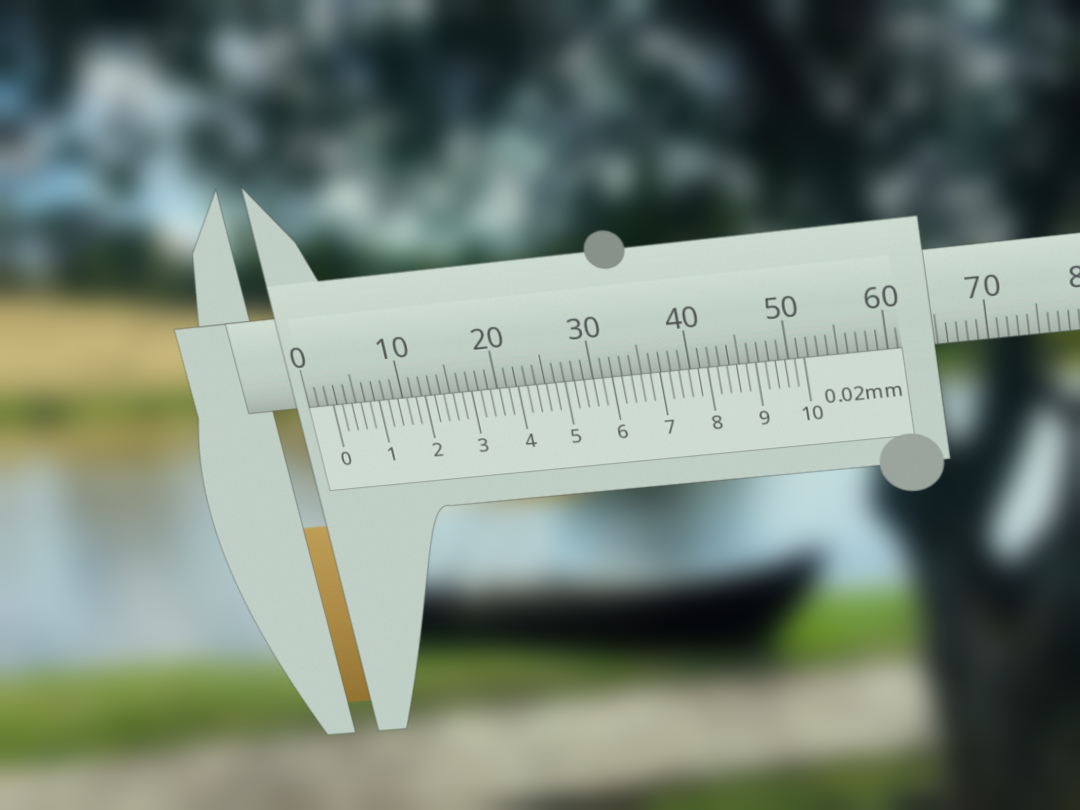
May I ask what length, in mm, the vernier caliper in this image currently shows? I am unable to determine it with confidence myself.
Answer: 2.6 mm
